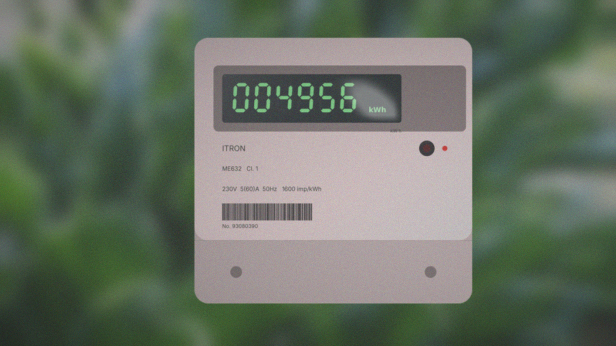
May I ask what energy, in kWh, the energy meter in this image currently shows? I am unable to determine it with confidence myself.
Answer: 4956 kWh
